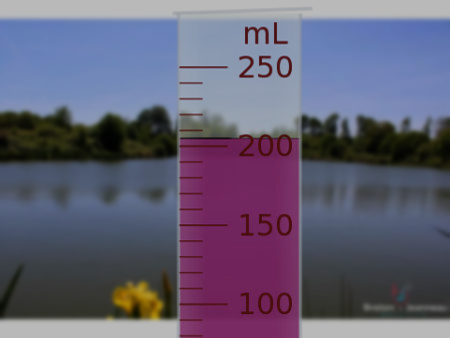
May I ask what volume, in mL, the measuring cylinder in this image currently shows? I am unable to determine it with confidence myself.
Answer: 205 mL
